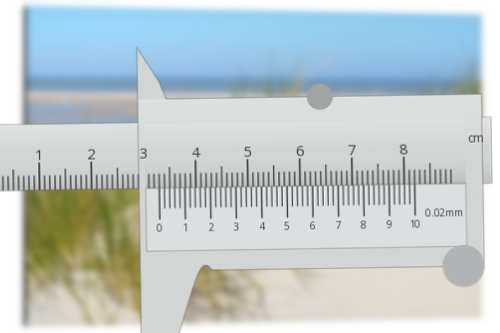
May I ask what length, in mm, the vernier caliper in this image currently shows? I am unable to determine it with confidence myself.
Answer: 33.0 mm
